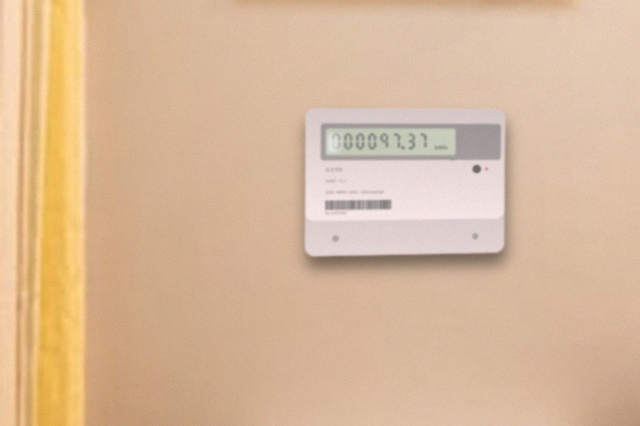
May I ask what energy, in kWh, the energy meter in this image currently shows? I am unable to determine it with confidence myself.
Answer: 97.37 kWh
